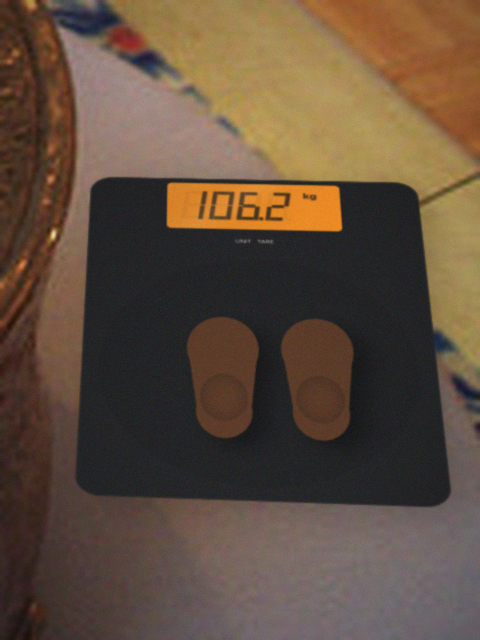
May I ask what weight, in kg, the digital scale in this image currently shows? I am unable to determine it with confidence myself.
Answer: 106.2 kg
